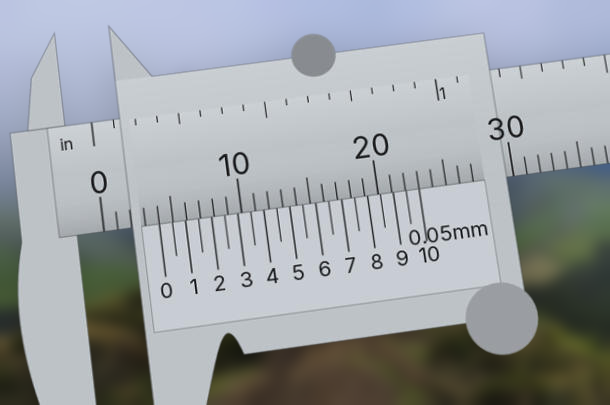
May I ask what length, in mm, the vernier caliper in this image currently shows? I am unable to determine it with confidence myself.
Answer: 4.0 mm
